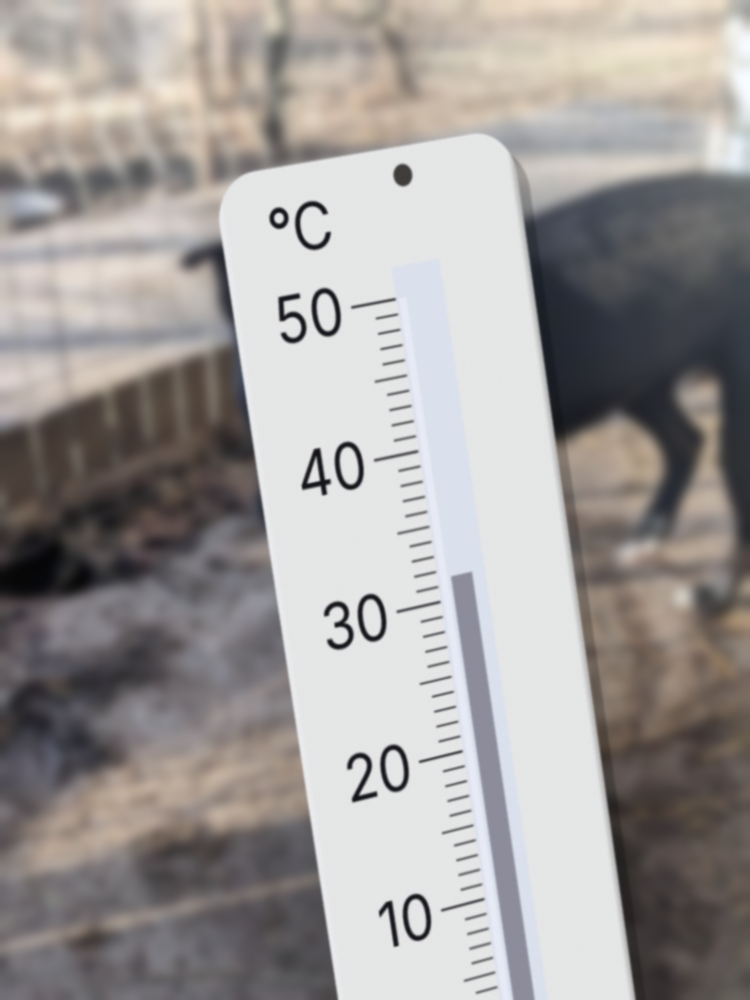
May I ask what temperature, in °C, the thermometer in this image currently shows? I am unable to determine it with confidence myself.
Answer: 31.5 °C
